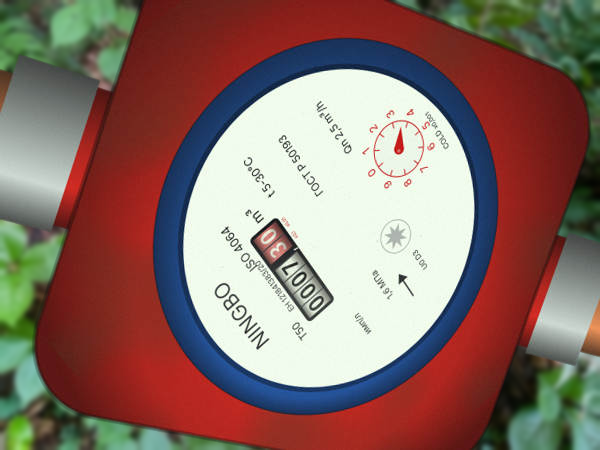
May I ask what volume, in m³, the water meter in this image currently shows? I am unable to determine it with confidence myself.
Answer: 7.303 m³
